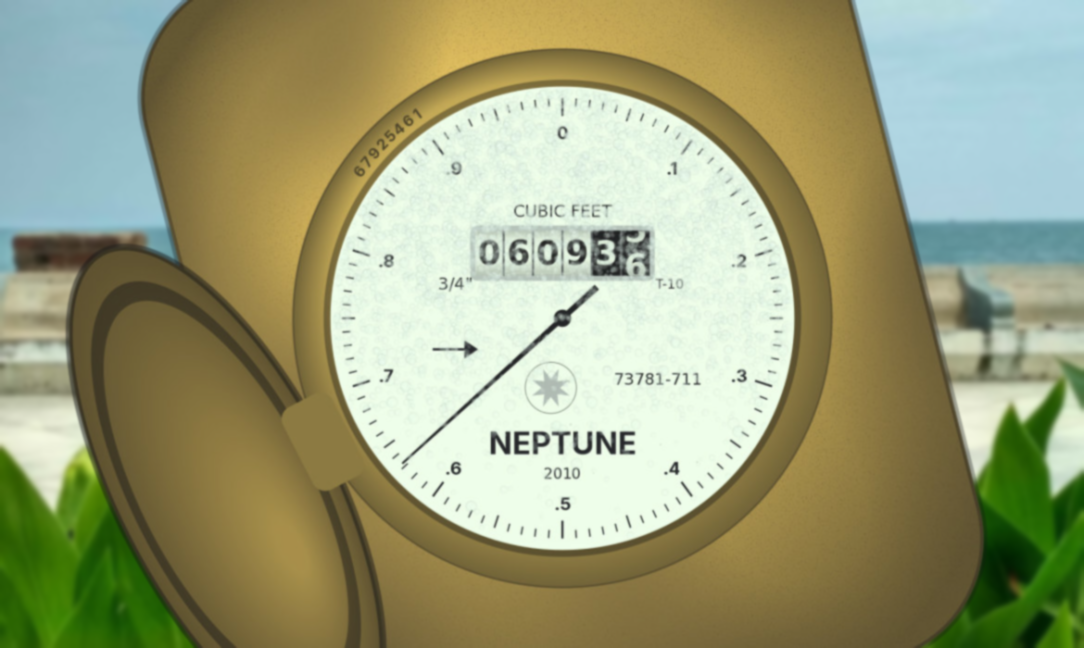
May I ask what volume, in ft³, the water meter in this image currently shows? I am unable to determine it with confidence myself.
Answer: 60935.63 ft³
